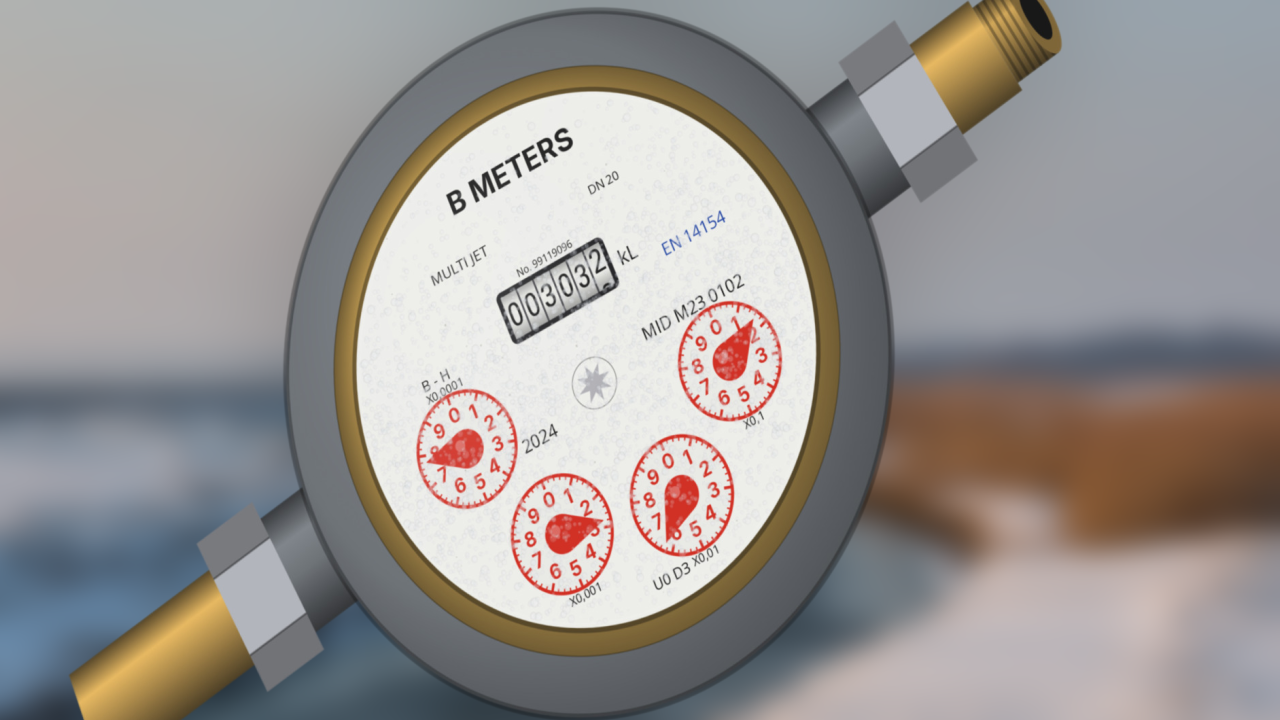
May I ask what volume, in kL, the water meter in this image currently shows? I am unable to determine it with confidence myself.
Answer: 3032.1627 kL
